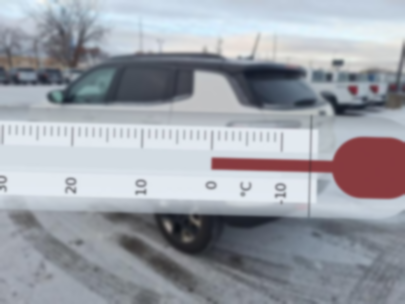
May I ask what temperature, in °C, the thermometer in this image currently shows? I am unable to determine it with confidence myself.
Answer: 0 °C
